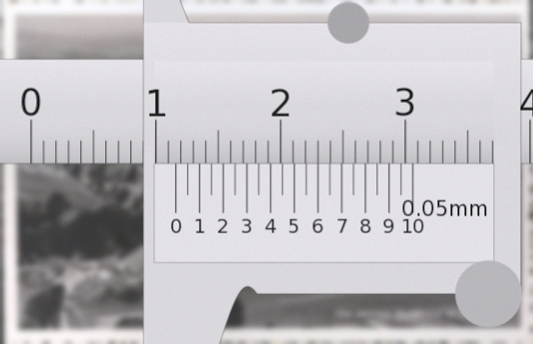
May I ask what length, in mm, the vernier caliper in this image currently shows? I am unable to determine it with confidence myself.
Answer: 11.6 mm
